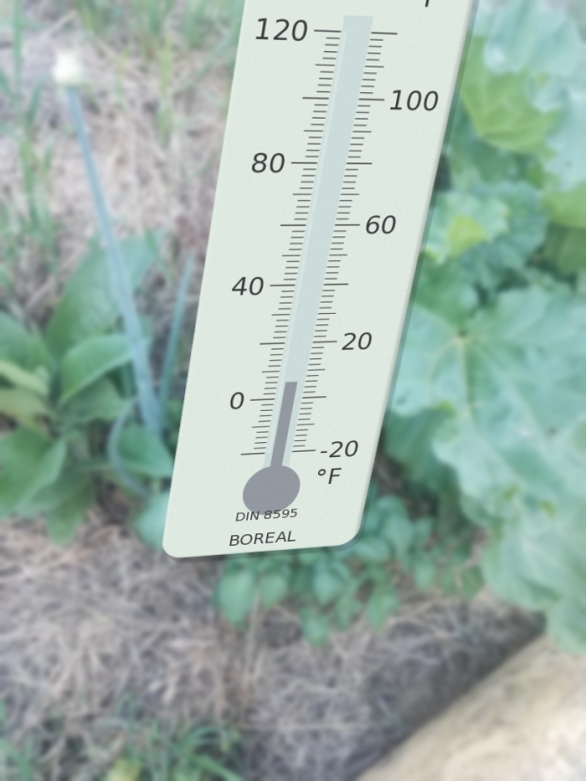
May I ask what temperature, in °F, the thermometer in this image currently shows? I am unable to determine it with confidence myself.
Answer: 6 °F
